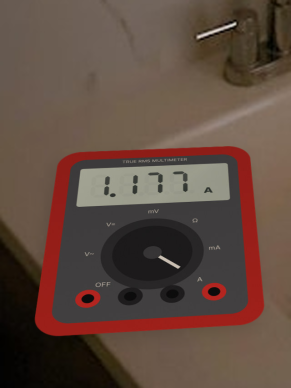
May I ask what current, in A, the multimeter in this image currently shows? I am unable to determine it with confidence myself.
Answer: 1.177 A
